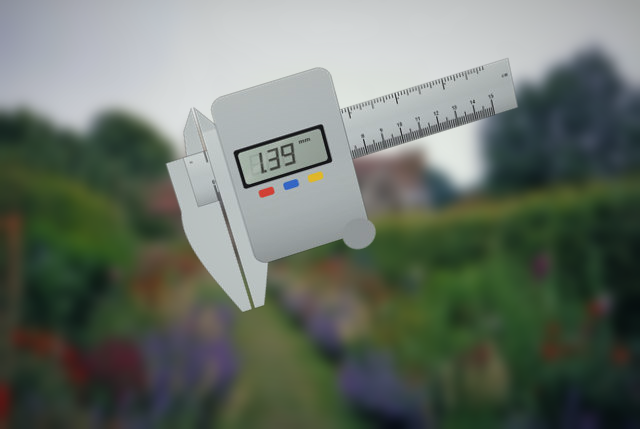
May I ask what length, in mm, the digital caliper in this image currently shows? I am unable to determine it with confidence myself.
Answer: 1.39 mm
